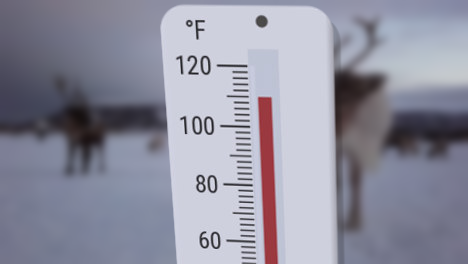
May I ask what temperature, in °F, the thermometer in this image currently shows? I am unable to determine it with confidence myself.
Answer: 110 °F
